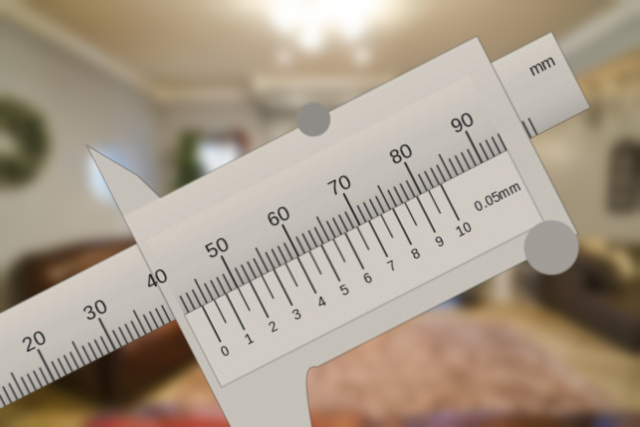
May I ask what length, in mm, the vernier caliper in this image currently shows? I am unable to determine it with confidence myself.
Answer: 44.2 mm
